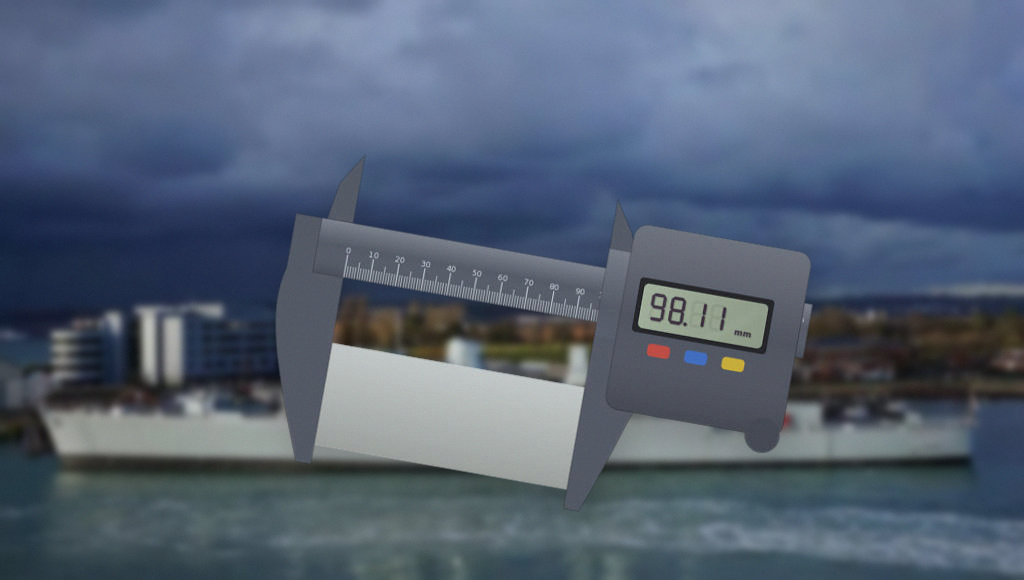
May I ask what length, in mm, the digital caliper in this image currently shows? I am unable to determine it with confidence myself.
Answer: 98.11 mm
